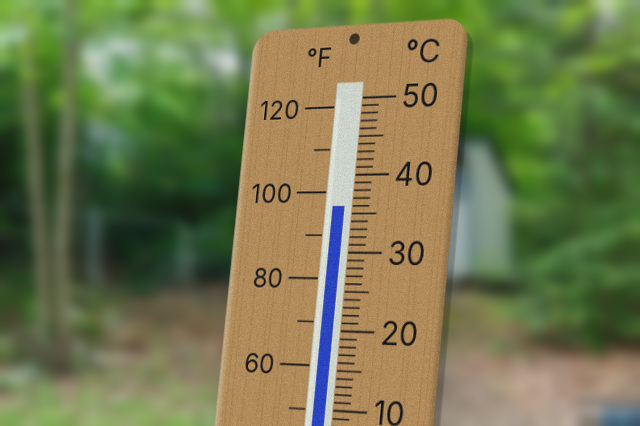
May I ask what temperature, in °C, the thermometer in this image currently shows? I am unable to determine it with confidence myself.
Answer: 36 °C
